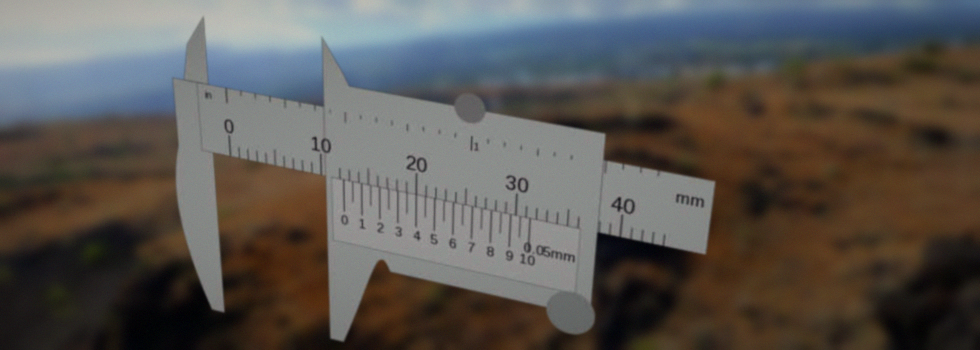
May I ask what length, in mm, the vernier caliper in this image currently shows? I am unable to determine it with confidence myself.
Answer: 12.4 mm
